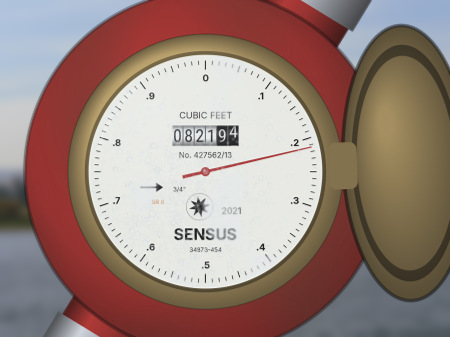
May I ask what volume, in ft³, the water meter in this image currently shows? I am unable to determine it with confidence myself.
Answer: 82194.21 ft³
